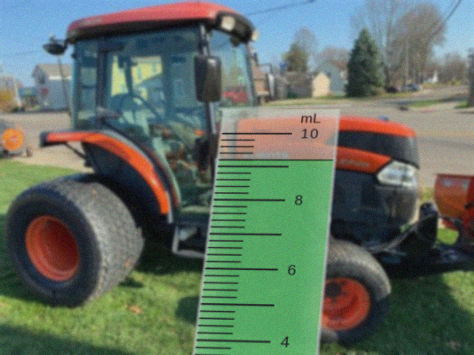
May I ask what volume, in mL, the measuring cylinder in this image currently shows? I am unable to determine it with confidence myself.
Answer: 9.2 mL
